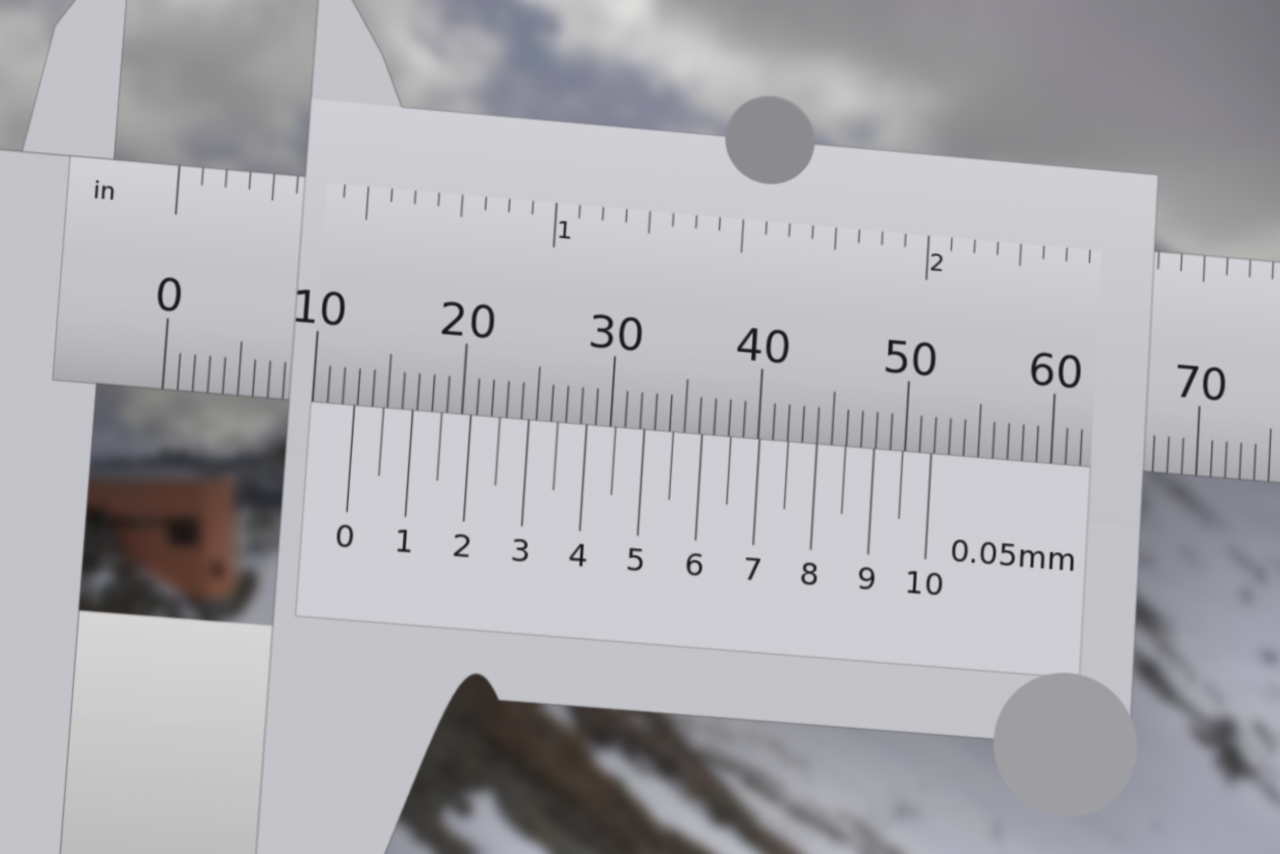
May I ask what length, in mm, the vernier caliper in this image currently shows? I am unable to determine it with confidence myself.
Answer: 12.8 mm
